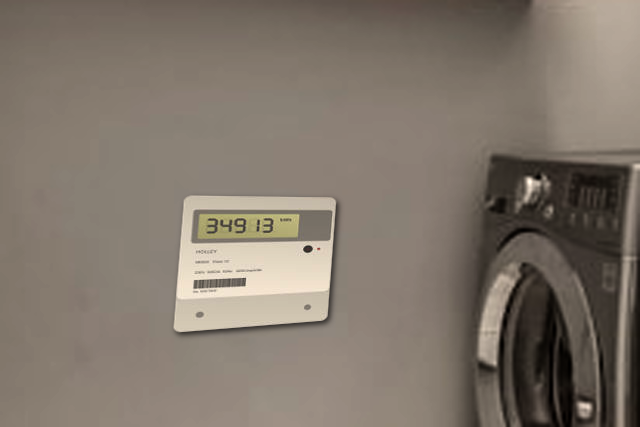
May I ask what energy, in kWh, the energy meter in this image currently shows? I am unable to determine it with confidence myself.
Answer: 34913 kWh
